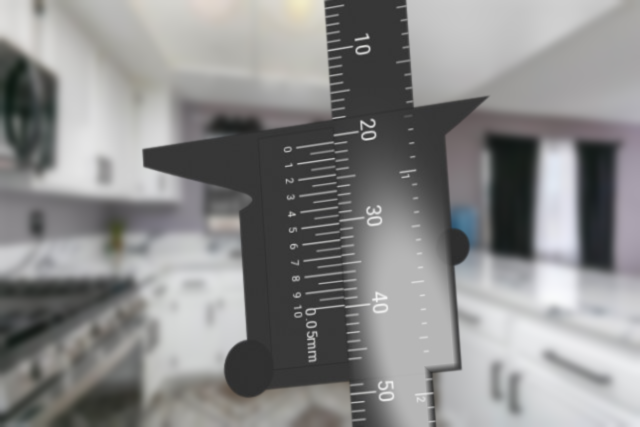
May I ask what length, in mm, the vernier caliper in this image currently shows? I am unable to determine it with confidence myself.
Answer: 20.8 mm
